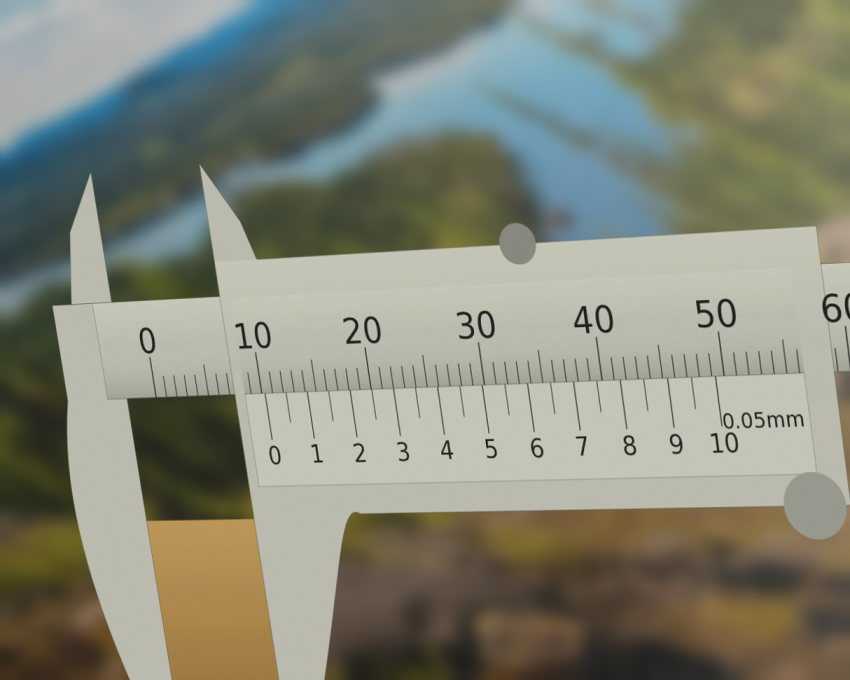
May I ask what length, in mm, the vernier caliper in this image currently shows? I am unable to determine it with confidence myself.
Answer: 10.3 mm
